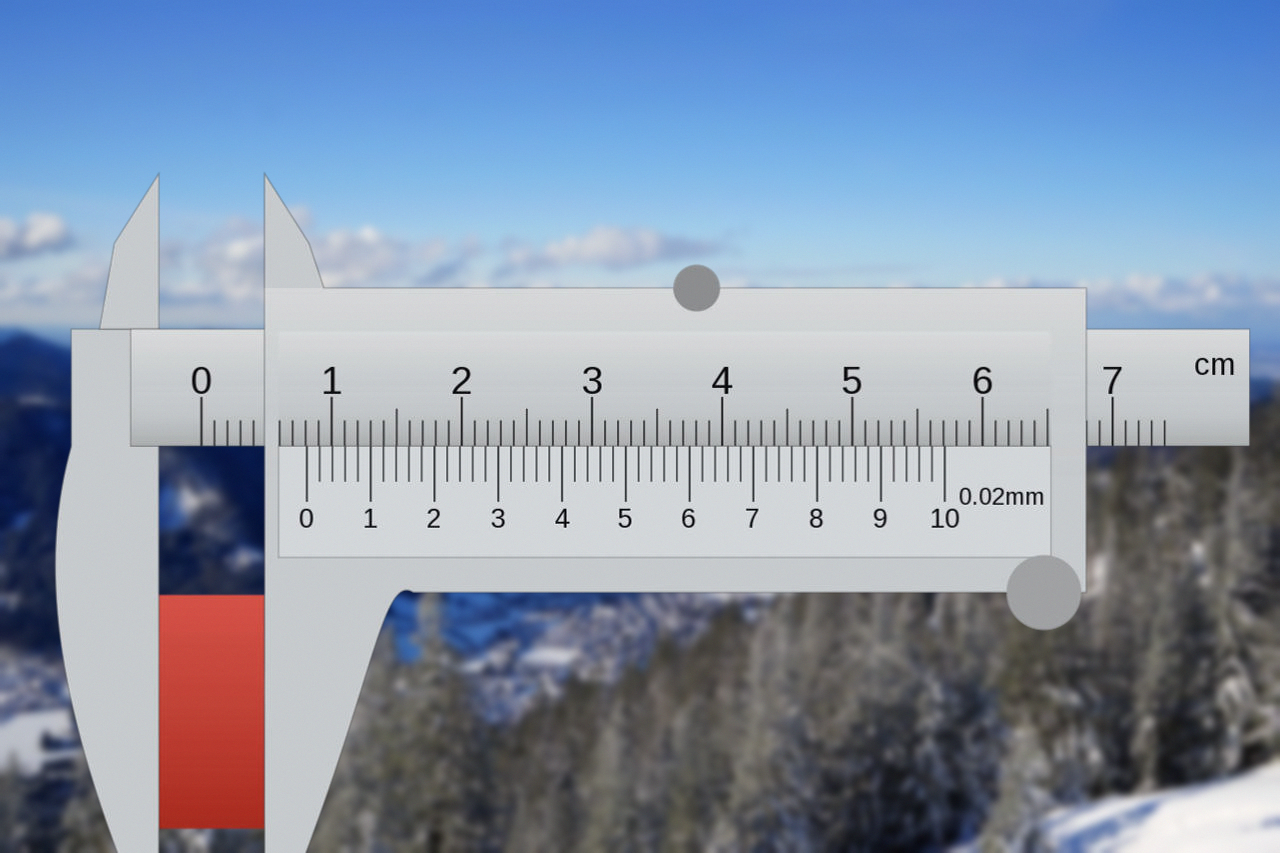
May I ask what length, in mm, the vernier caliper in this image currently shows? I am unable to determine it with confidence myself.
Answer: 8.1 mm
